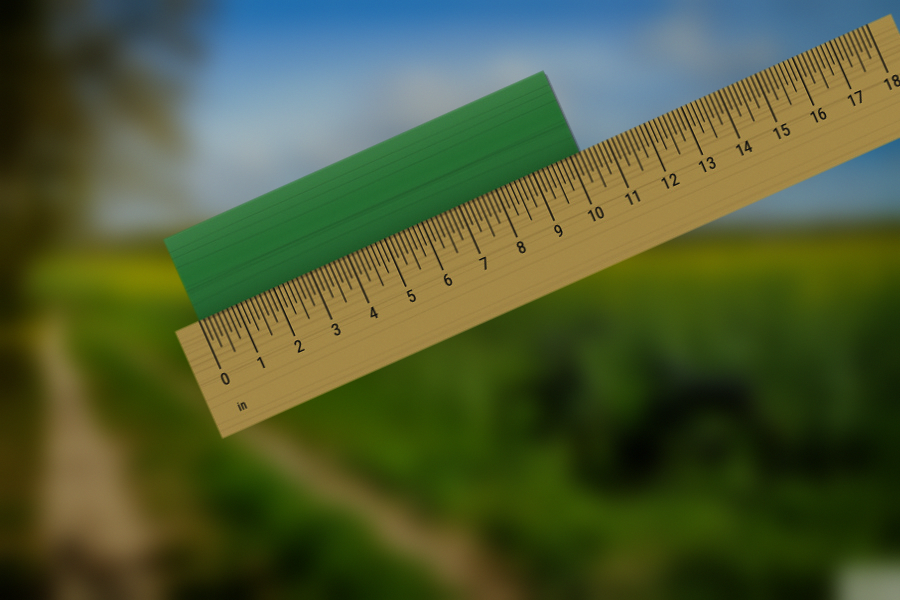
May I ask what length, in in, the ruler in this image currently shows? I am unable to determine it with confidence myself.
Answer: 10.25 in
